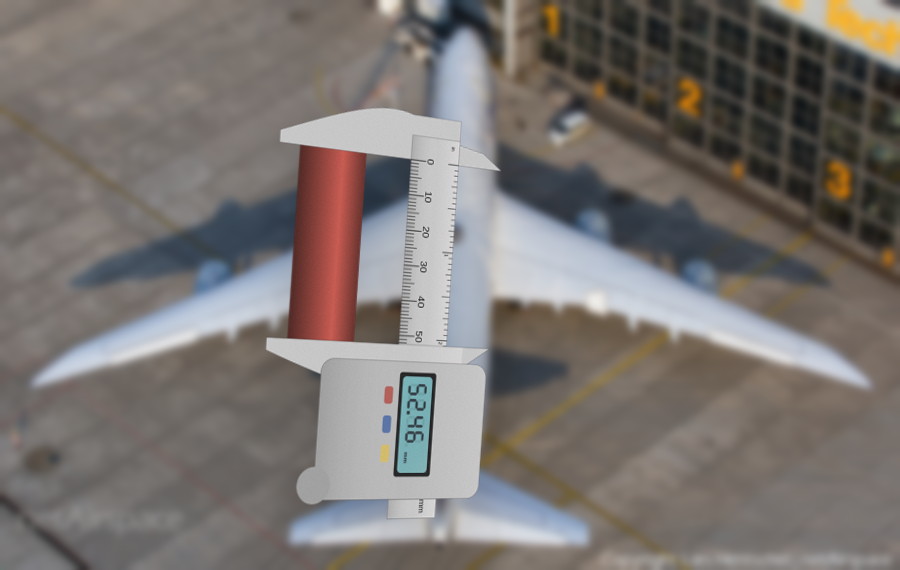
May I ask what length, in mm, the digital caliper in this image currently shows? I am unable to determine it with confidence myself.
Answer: 52.46 mm
